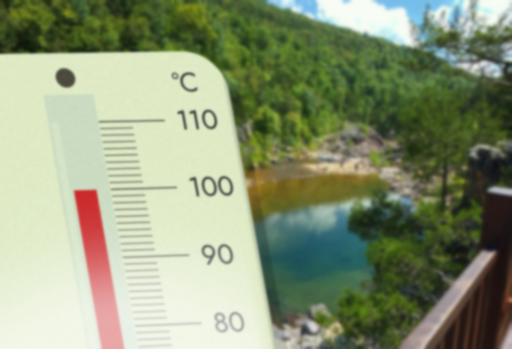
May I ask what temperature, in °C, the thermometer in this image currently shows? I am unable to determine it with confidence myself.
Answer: 100 °C
